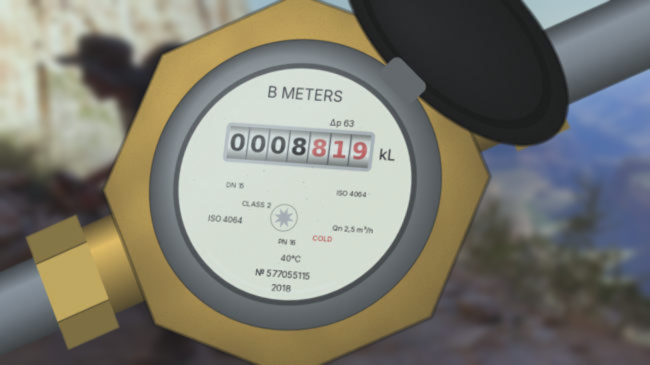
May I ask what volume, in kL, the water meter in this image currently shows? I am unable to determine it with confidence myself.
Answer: 8.819 kL
